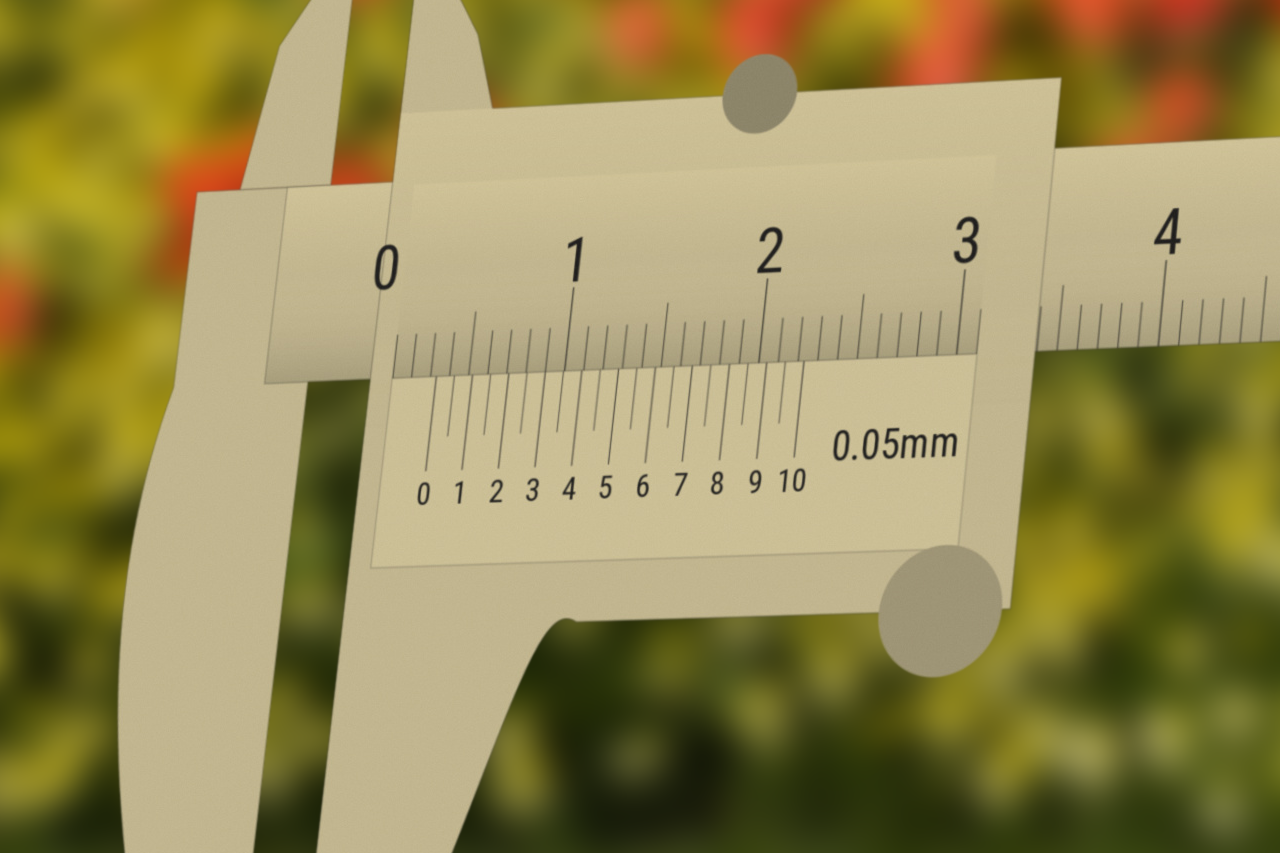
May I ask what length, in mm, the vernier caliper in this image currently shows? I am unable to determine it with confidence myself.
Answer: 3.3 mm
